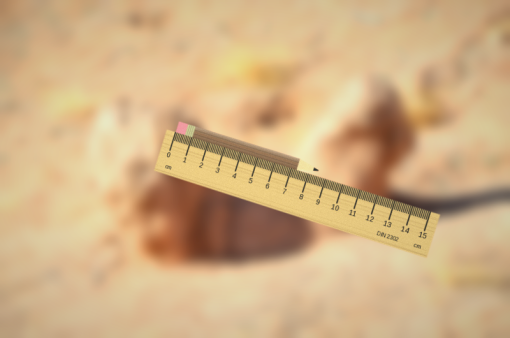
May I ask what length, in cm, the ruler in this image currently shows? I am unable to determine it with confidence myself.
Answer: 8.5 cm
